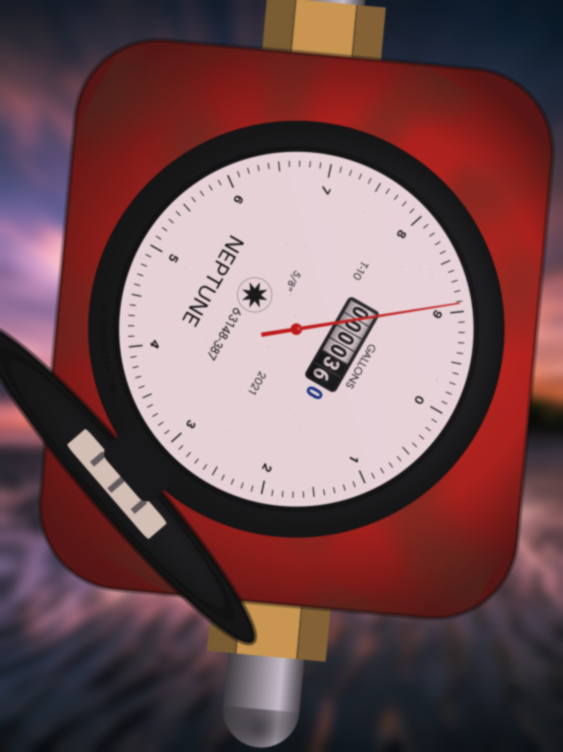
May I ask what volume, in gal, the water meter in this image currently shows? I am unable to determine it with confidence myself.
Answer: 358.9 gal
